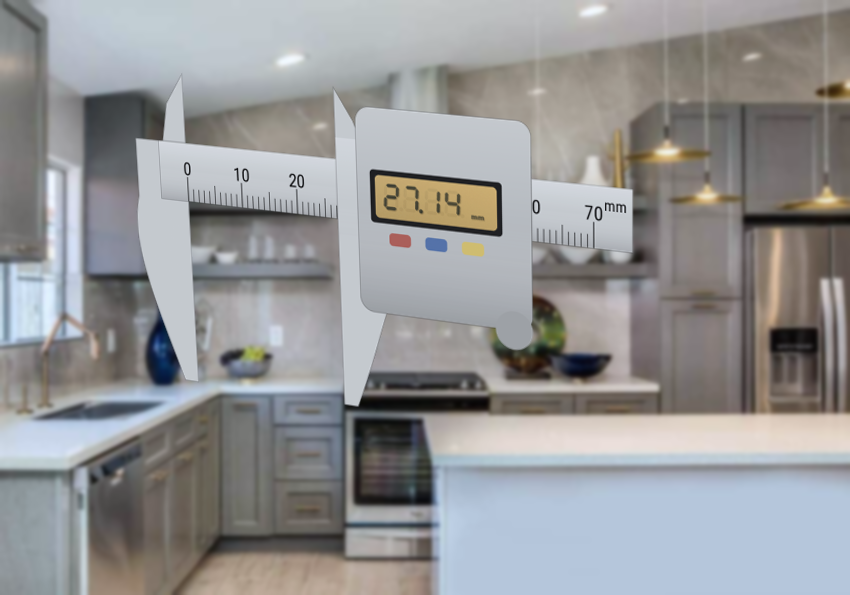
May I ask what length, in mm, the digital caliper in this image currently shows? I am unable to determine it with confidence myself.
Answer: 27.14 mm
